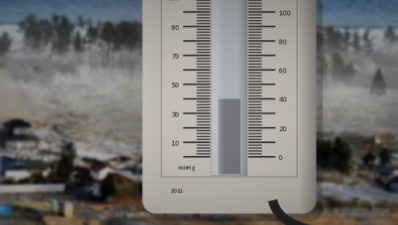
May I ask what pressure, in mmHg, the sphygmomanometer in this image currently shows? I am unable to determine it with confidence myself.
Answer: 40 mmHg
